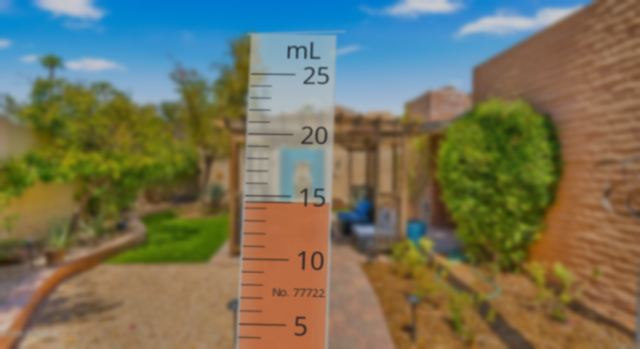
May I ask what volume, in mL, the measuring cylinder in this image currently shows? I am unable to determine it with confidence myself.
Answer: 14.5 mL
